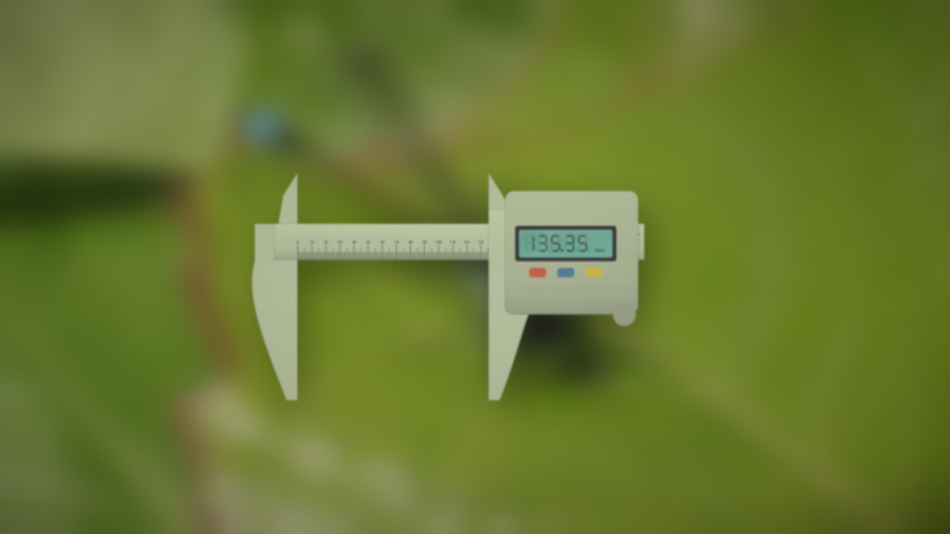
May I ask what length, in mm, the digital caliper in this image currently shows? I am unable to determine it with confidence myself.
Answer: 135.35 mm
